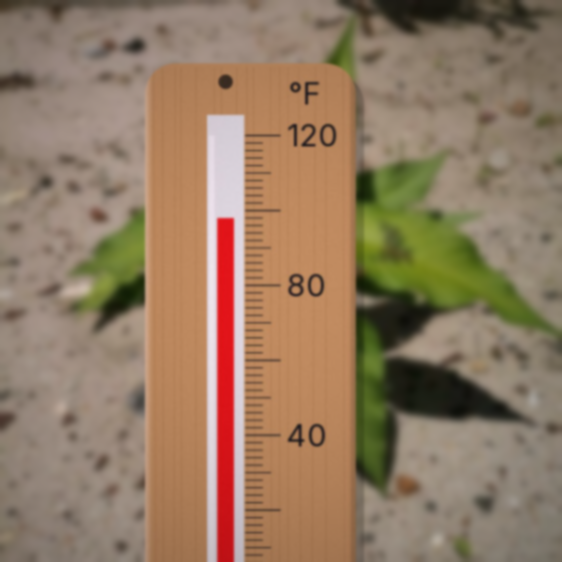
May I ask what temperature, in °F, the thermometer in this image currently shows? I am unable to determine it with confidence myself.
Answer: 98 °F
